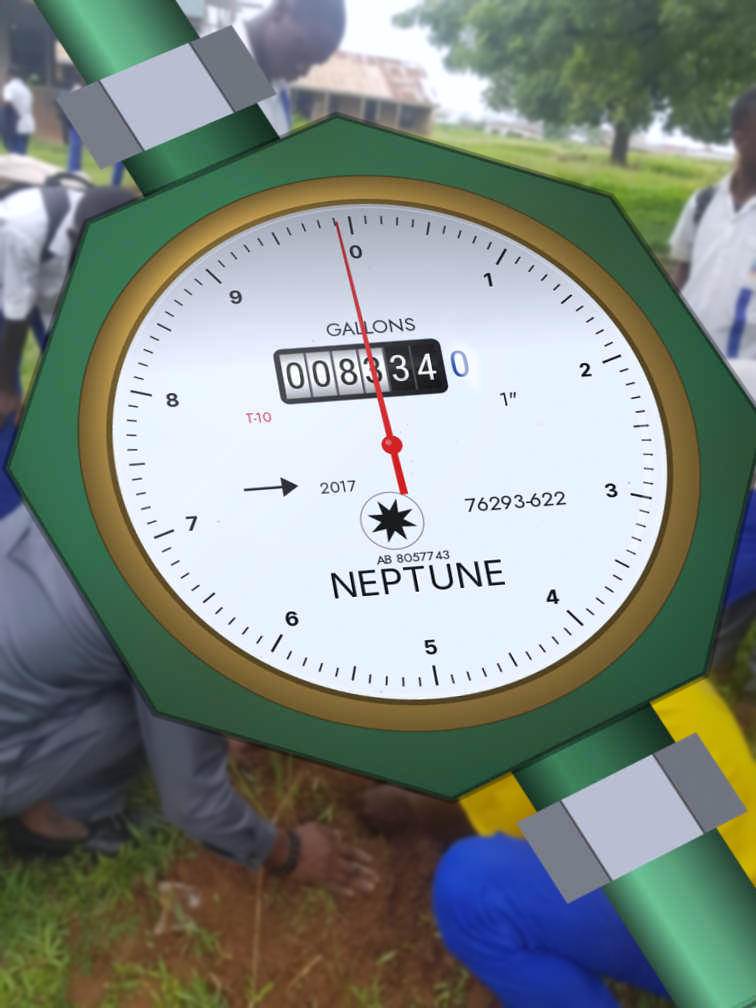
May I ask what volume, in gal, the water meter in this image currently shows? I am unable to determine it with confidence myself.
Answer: 83339.9 gal
